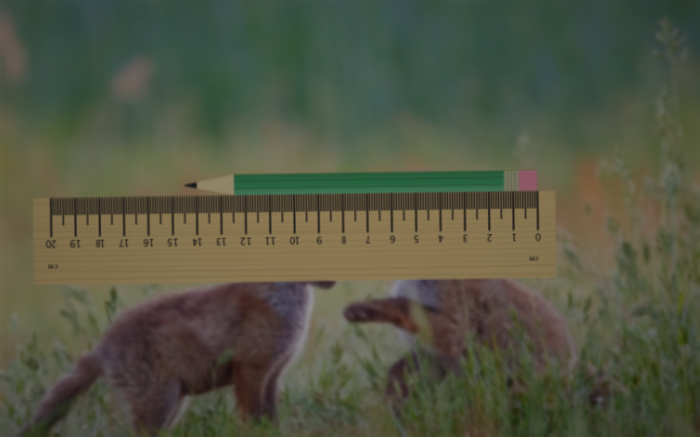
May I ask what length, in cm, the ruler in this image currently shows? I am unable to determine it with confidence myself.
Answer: 14.5 cm
